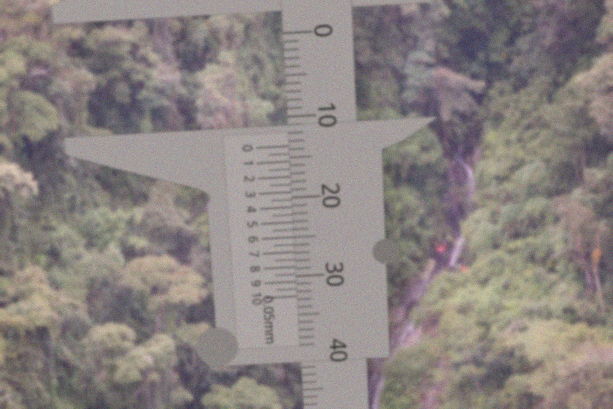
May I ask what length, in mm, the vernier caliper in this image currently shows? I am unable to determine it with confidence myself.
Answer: 13.6 mm
